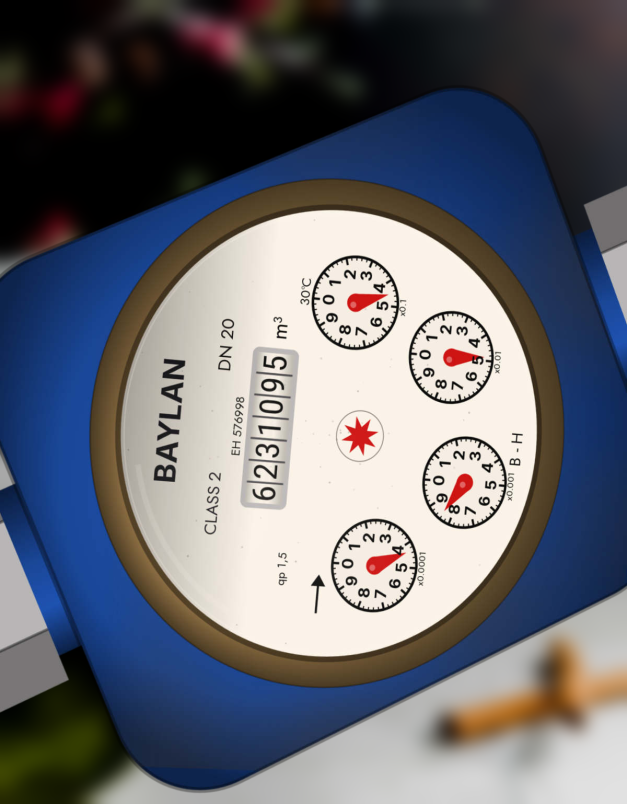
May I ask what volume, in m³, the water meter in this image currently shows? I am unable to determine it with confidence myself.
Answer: 6231095.4484 m³
